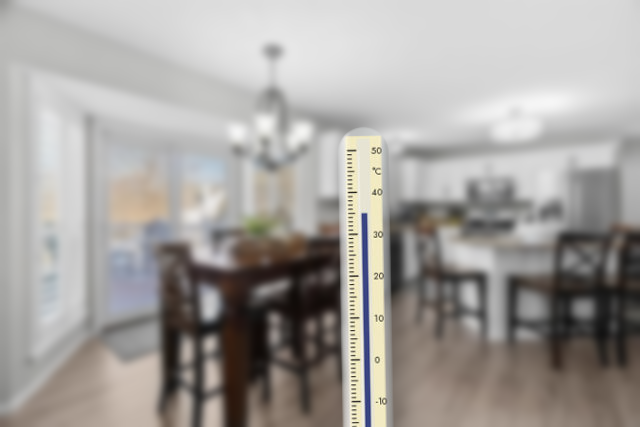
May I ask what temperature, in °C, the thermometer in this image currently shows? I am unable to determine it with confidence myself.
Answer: 35 °C
